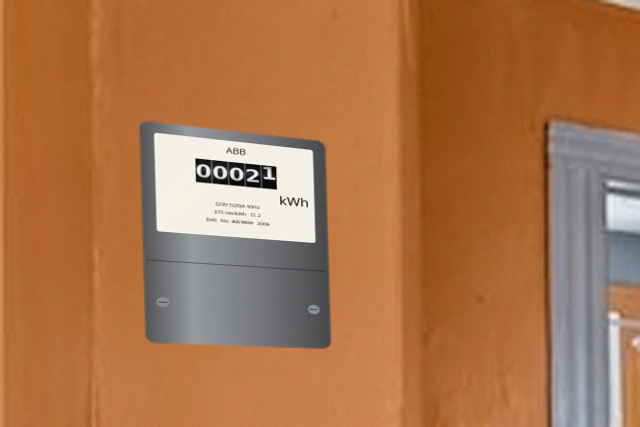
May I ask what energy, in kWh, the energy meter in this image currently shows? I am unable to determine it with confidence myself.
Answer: 21 kWh
